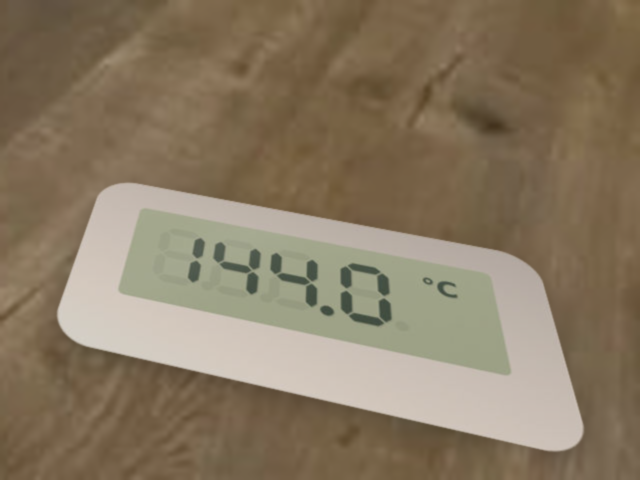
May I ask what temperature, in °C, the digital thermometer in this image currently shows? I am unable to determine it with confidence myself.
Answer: 144.0 °C
